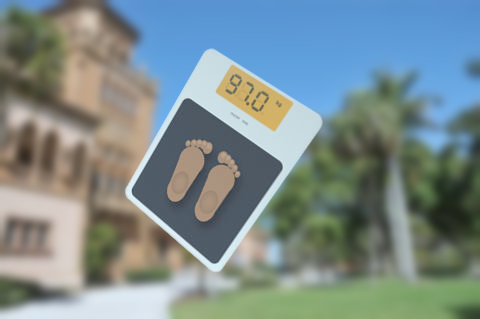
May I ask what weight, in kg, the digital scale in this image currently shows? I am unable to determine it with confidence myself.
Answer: 97.0 kg
